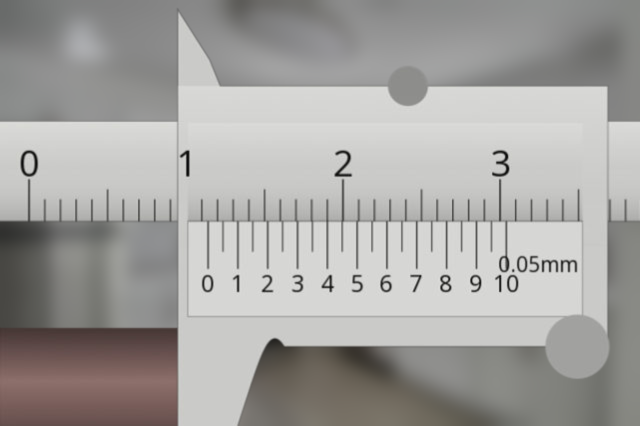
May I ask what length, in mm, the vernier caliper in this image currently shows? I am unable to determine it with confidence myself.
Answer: 11.4 mm
